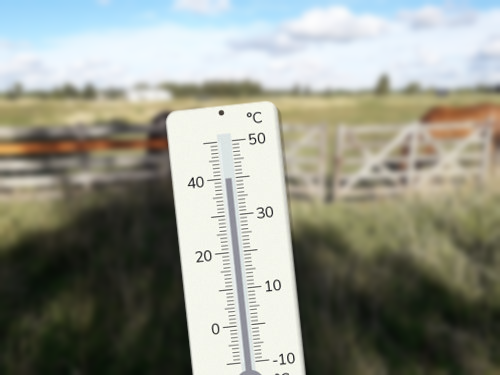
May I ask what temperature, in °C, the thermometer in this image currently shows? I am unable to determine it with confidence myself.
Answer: 40 °C
